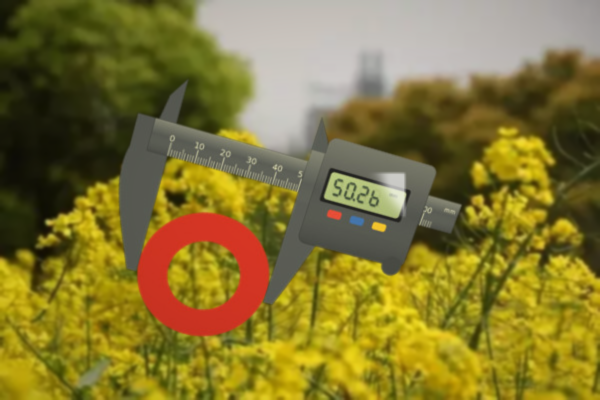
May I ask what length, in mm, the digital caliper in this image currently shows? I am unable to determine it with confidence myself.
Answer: 50.26 mm
